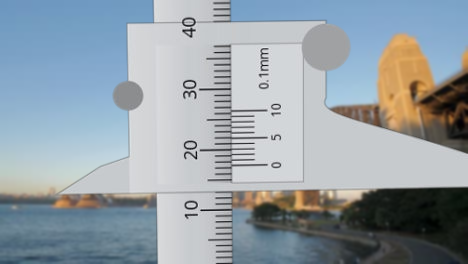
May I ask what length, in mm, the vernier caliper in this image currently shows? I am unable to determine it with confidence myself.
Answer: 17.4 mm
